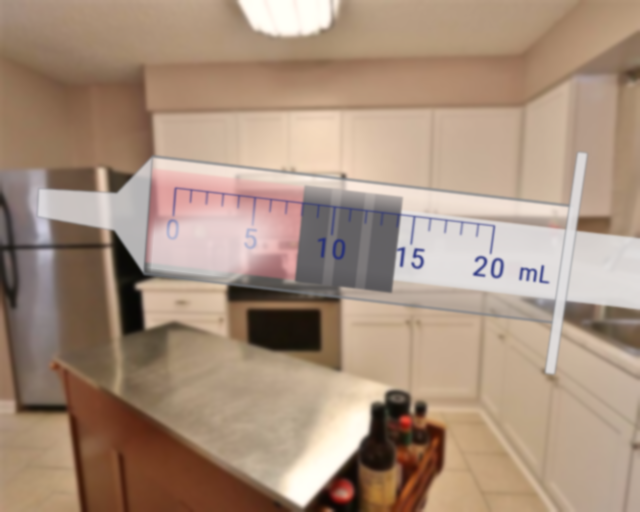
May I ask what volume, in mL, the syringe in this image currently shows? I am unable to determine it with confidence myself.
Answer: 8 mL
